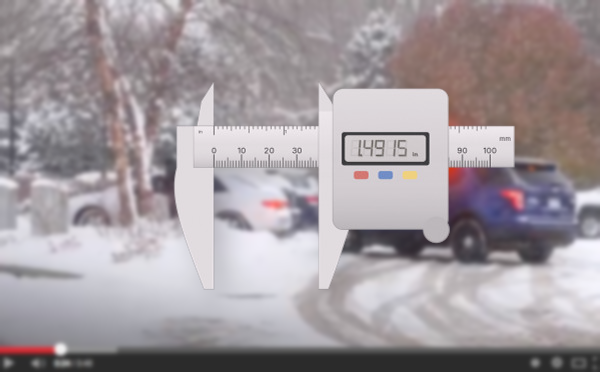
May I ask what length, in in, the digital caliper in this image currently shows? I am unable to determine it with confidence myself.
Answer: 1.4915 in
